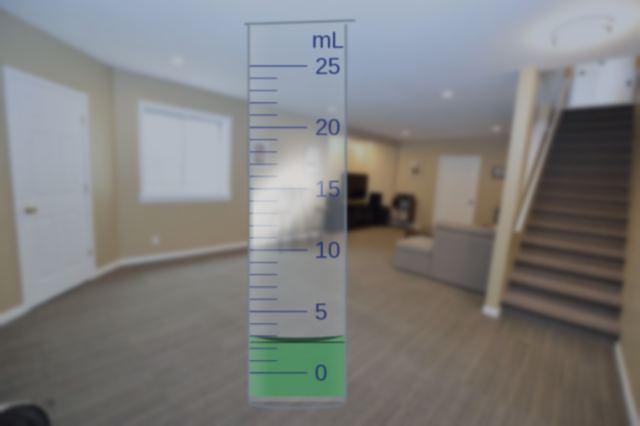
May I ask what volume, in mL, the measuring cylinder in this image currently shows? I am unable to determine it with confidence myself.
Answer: 2.5 mL
